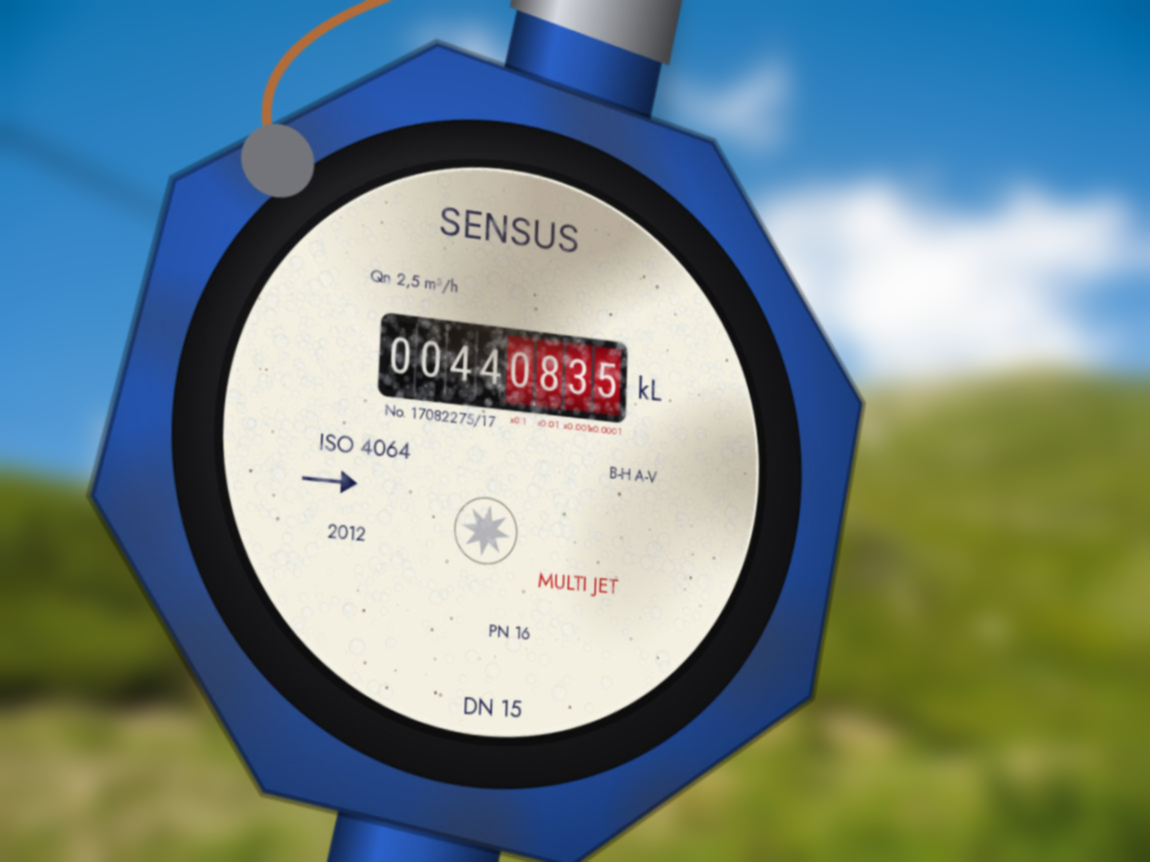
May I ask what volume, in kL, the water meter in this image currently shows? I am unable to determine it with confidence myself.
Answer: 44.0835 kL
